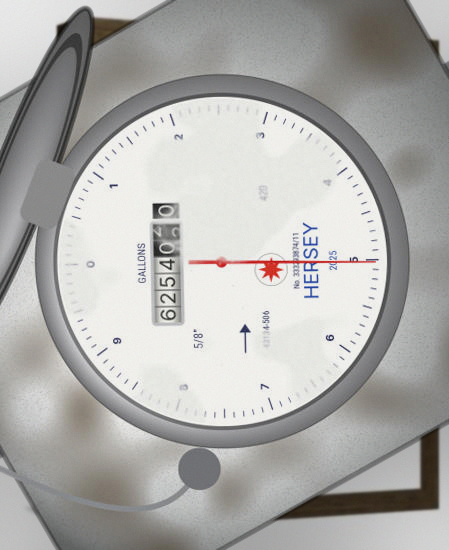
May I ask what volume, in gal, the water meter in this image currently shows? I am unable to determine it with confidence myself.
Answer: 6254025.0 gal
